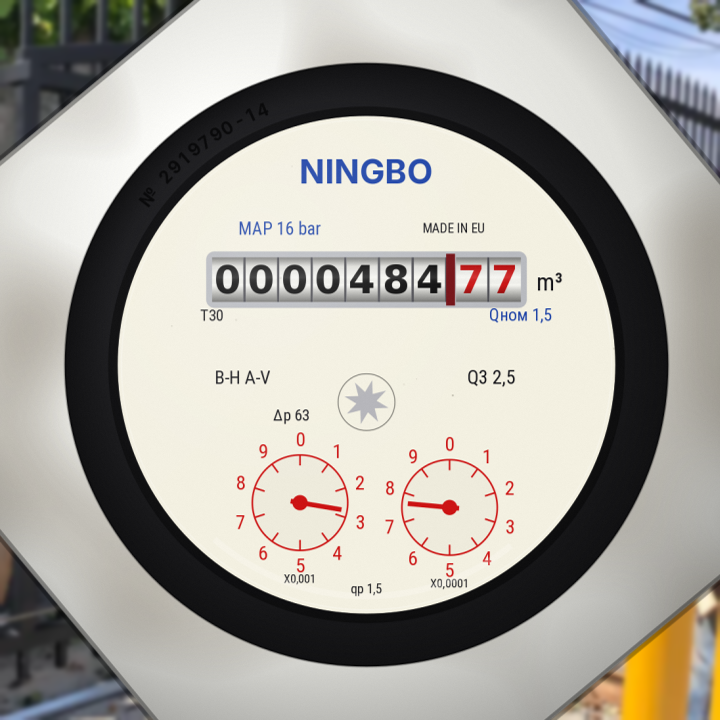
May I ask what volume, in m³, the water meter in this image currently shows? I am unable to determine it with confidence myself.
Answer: 484.7727 m³
